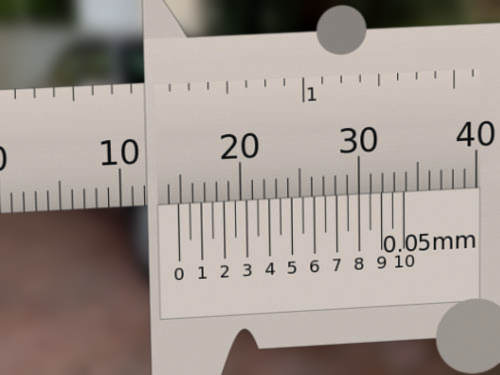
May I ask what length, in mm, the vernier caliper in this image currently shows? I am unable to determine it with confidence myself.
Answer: 14.8 mm
